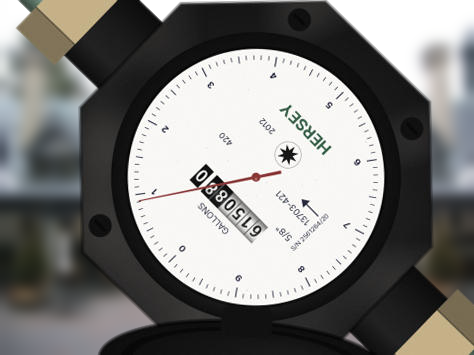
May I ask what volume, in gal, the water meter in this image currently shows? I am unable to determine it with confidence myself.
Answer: 6150880.9 gal
